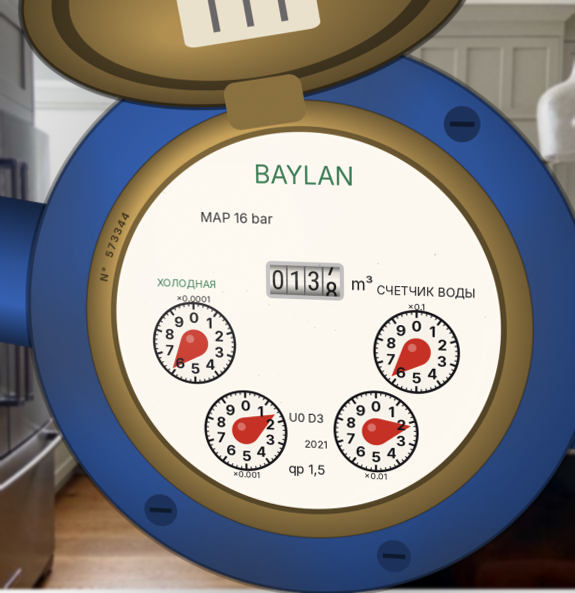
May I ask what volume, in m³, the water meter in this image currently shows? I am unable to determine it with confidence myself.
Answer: 137.6216 m³
